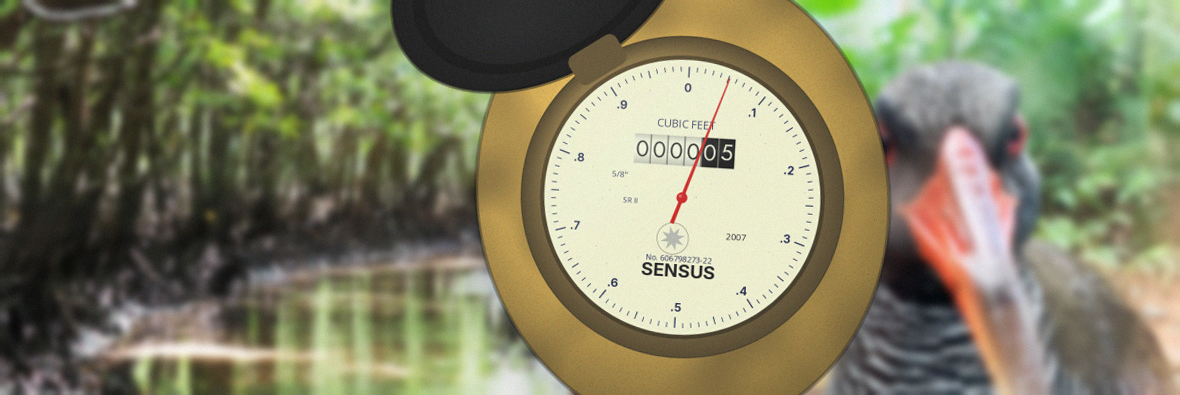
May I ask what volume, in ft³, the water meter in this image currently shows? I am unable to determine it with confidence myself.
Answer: 5.05 ft³
